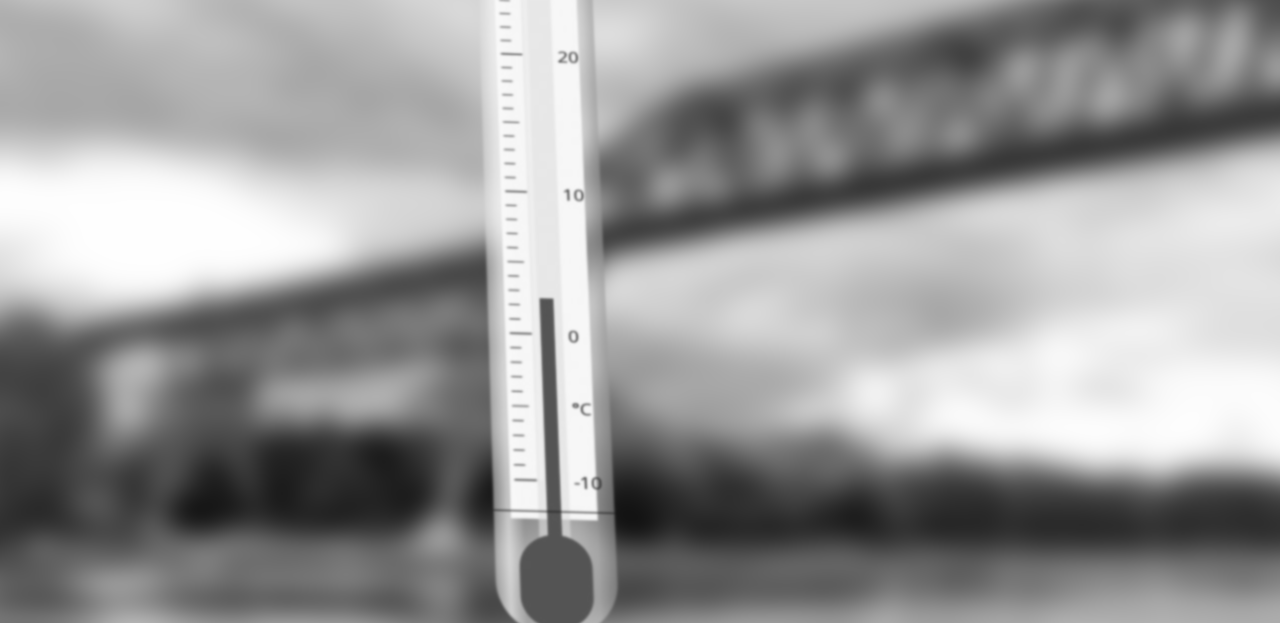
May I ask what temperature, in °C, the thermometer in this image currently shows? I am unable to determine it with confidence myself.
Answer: 2.5 °C
